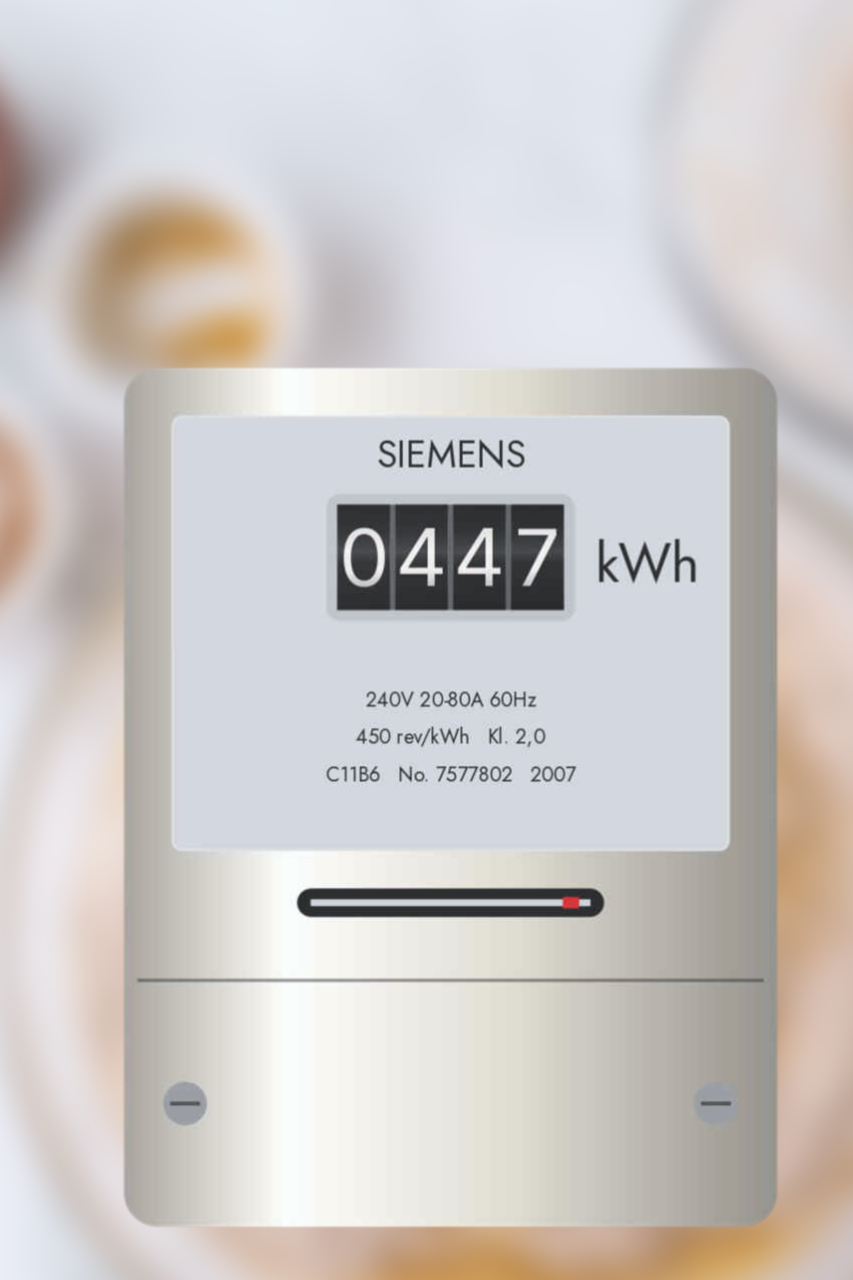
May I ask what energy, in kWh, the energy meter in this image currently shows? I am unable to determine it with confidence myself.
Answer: 447 kWh
